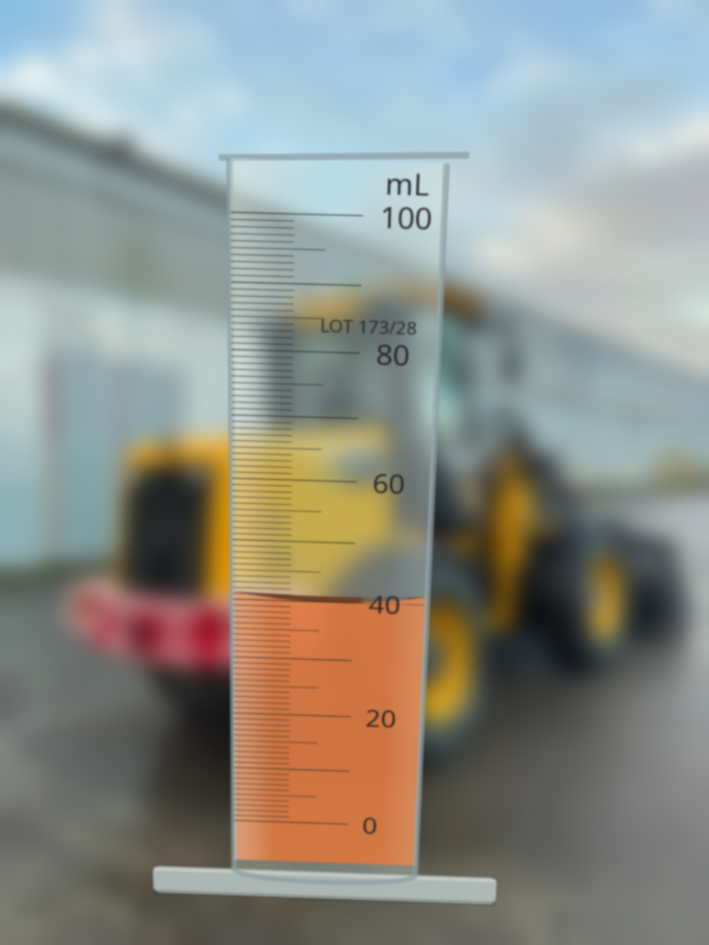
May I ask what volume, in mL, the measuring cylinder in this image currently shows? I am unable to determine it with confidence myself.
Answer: 40 mL
